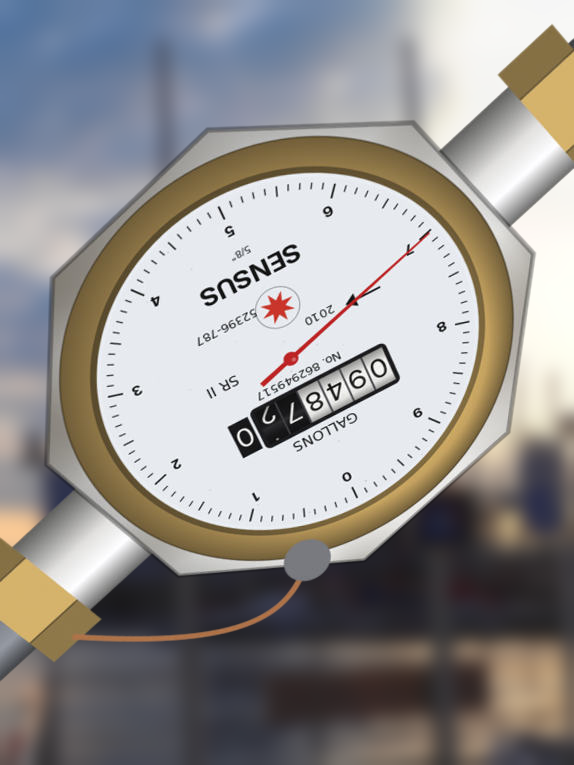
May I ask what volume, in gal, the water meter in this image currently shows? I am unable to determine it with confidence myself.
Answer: 948717.0 gal
